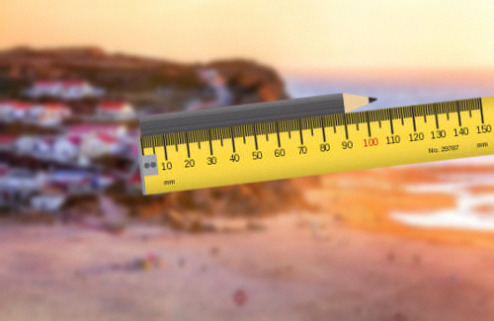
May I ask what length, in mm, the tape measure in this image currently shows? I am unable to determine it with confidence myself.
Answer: 105 mm
